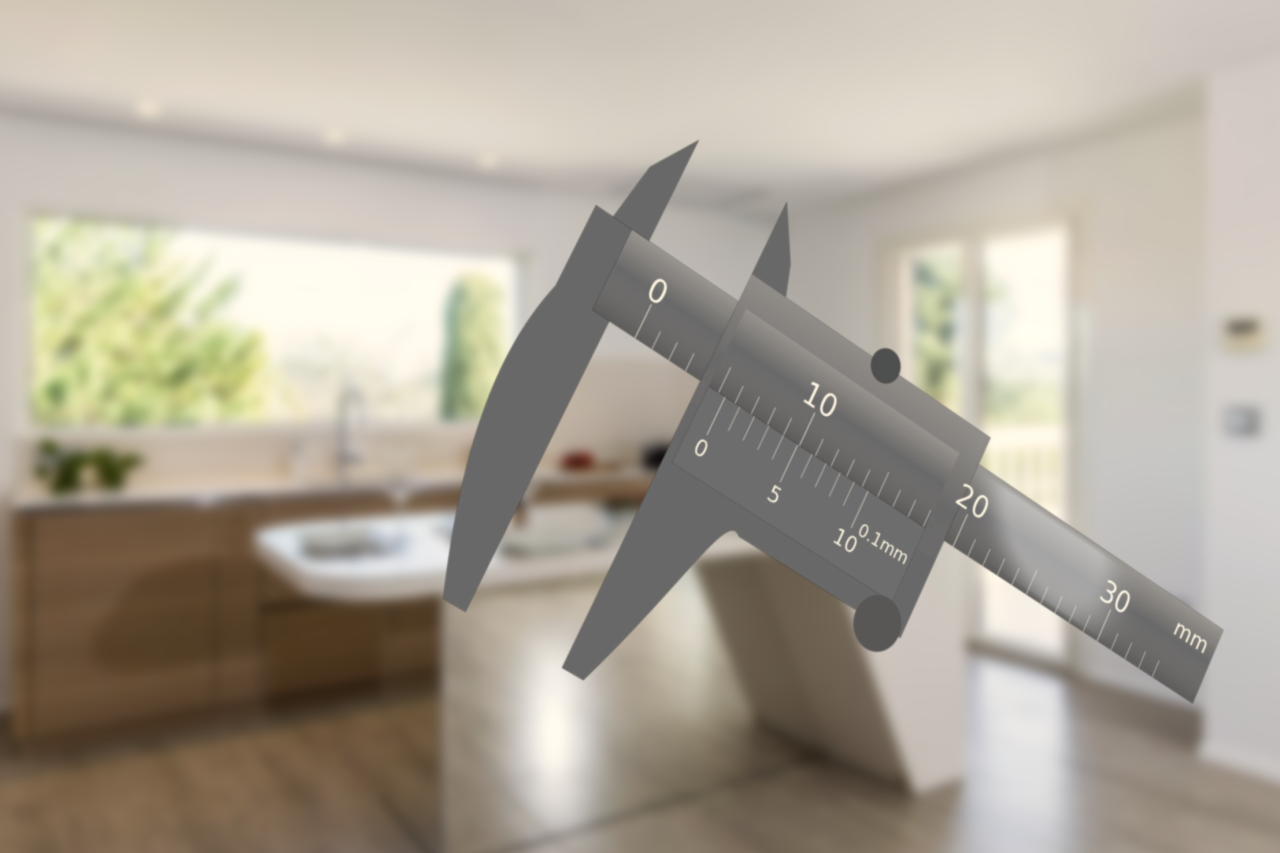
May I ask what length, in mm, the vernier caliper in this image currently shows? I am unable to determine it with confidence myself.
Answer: 5.4 mm
